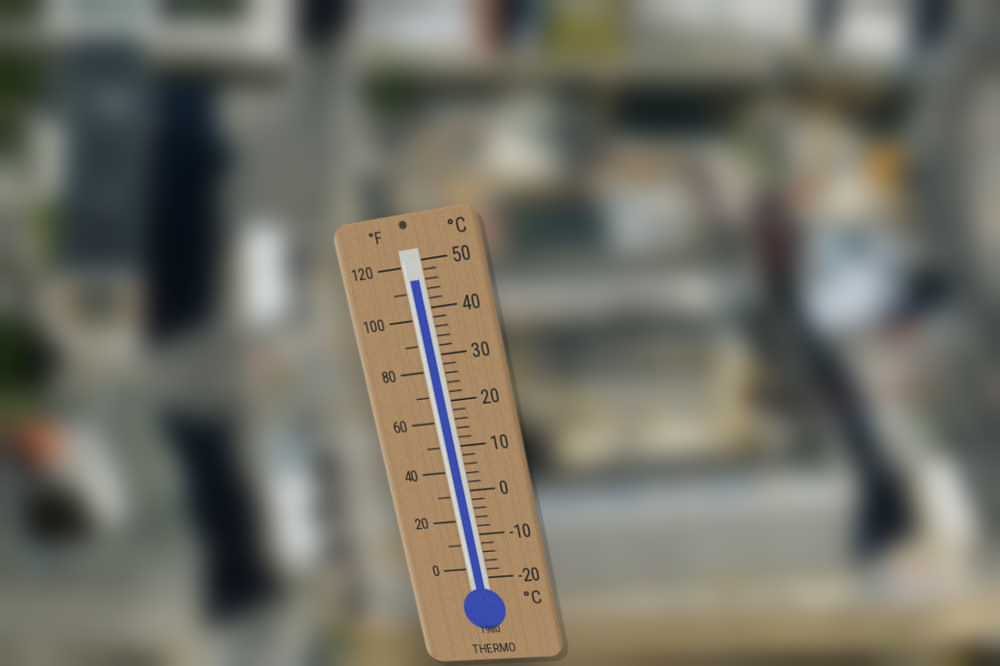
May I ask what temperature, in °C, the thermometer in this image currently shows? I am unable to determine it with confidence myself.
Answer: 46 °C
